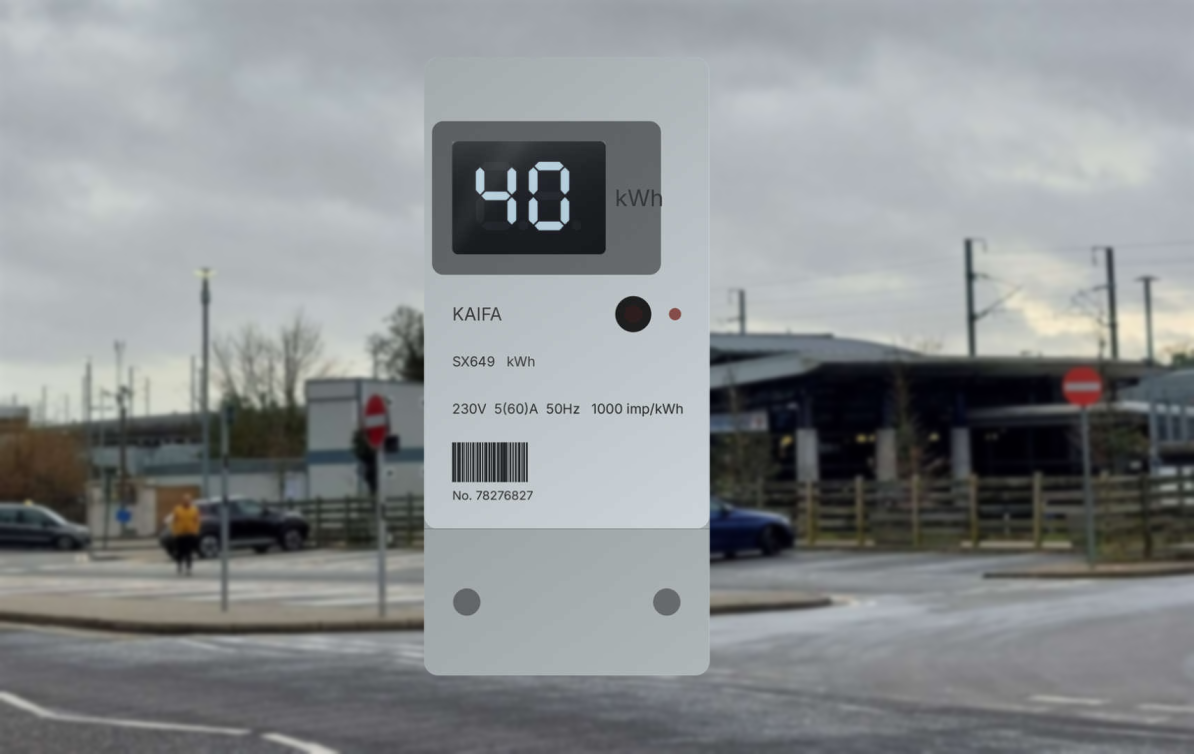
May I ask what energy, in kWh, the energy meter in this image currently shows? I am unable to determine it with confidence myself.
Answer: 40 kWh
